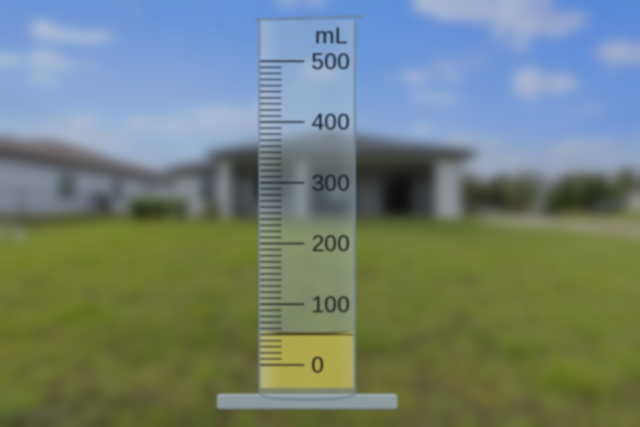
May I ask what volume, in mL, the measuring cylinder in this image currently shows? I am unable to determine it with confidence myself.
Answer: 50 mL
